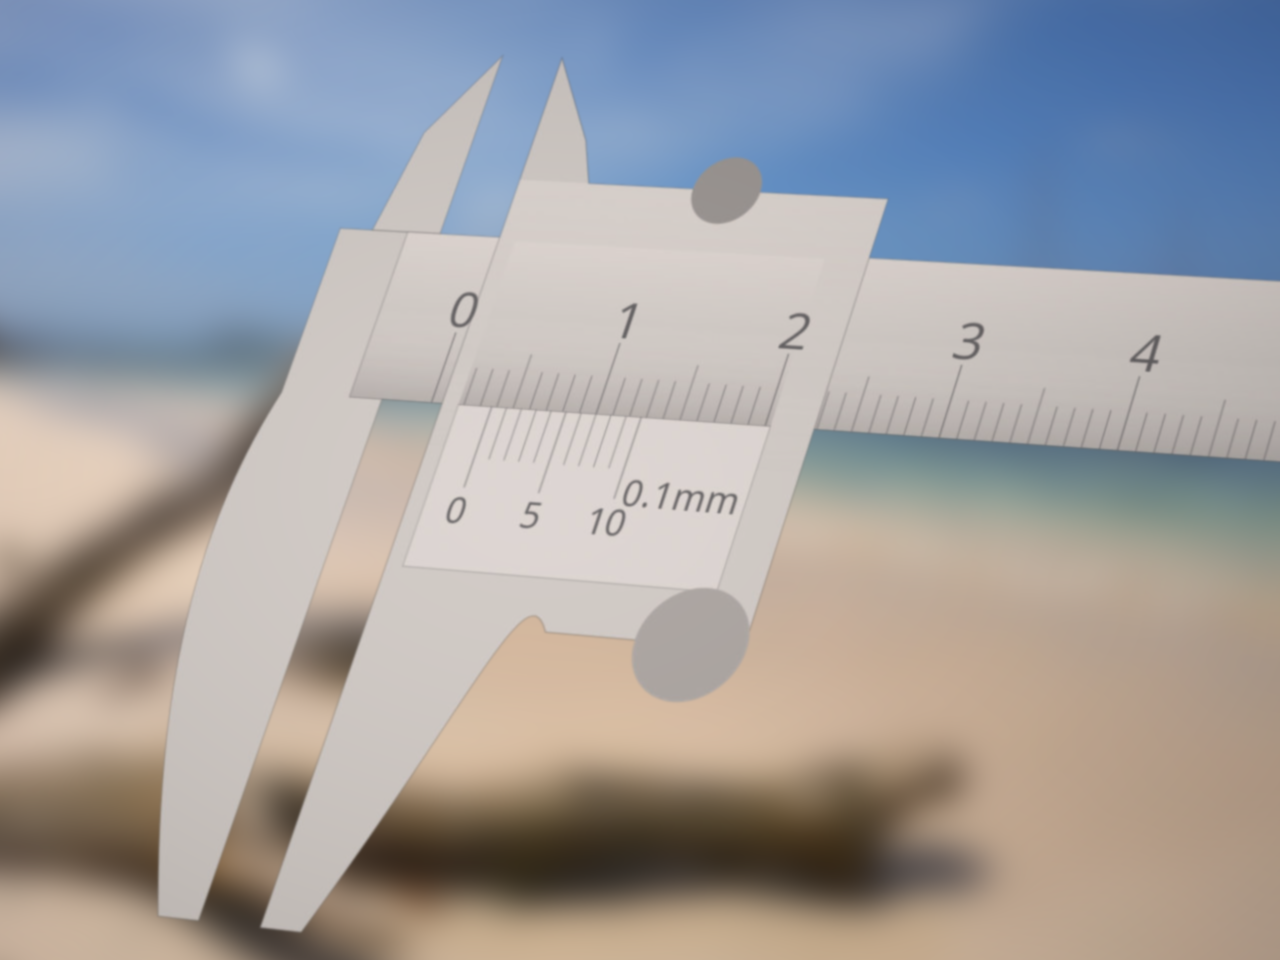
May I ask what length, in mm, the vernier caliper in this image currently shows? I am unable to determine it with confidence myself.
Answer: 3.7 mm
